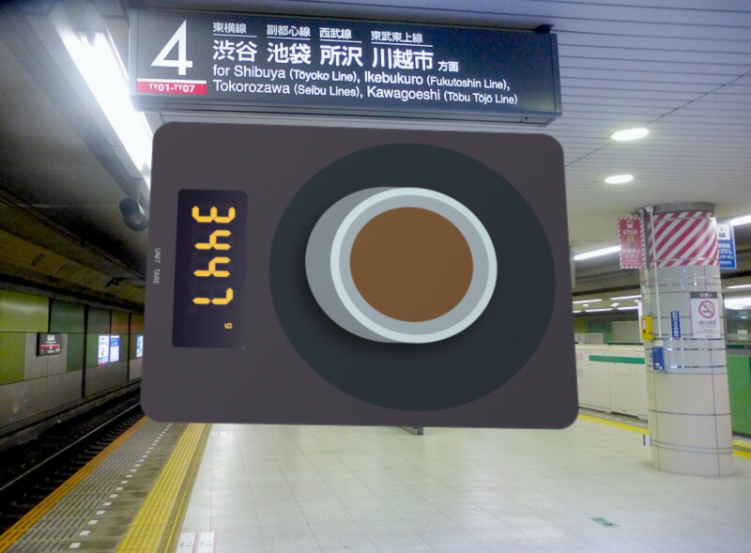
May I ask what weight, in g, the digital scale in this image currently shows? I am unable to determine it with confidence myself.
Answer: 3447 g
